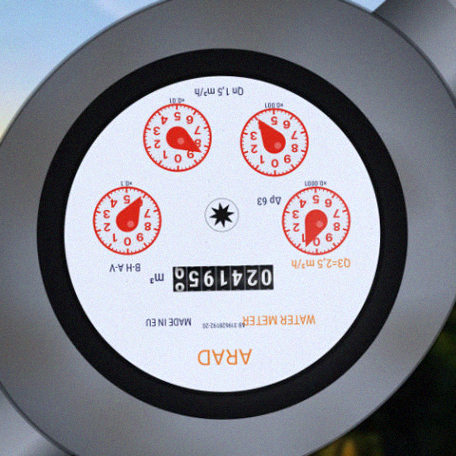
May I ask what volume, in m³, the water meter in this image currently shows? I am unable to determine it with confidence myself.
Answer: 241958.5840 m³
